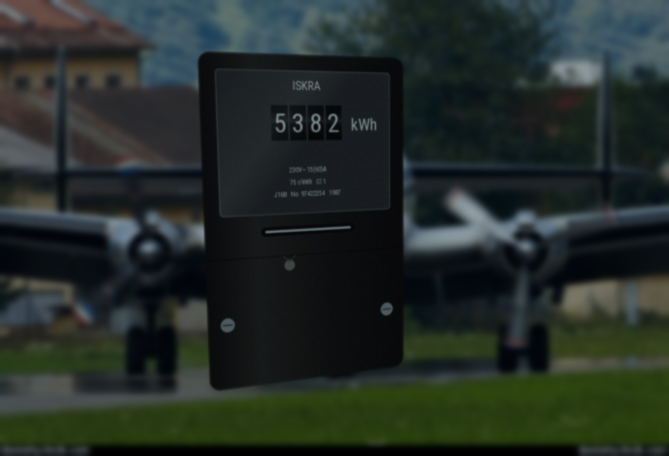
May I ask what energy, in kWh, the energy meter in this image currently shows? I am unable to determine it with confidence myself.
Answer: 5382 kWh
